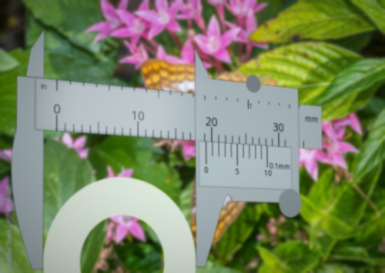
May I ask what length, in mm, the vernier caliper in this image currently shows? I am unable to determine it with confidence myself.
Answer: 19.2 mm
